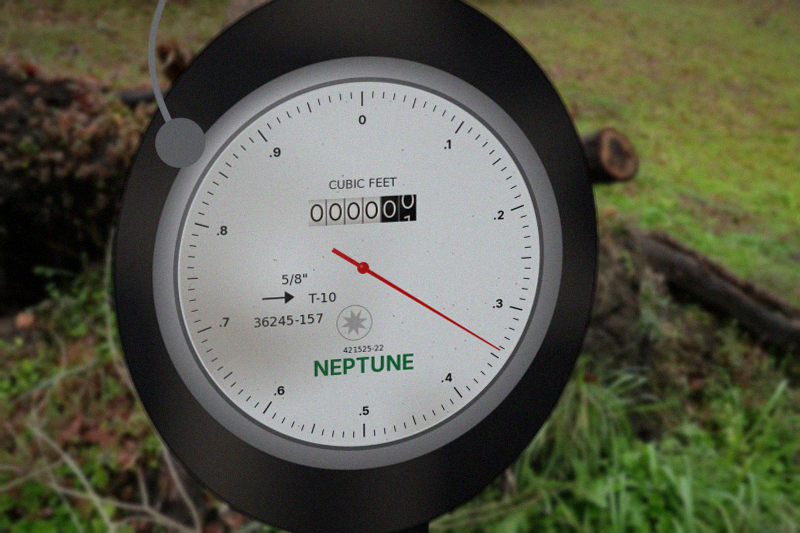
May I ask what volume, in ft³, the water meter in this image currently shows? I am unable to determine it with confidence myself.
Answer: 0.34 ft³
